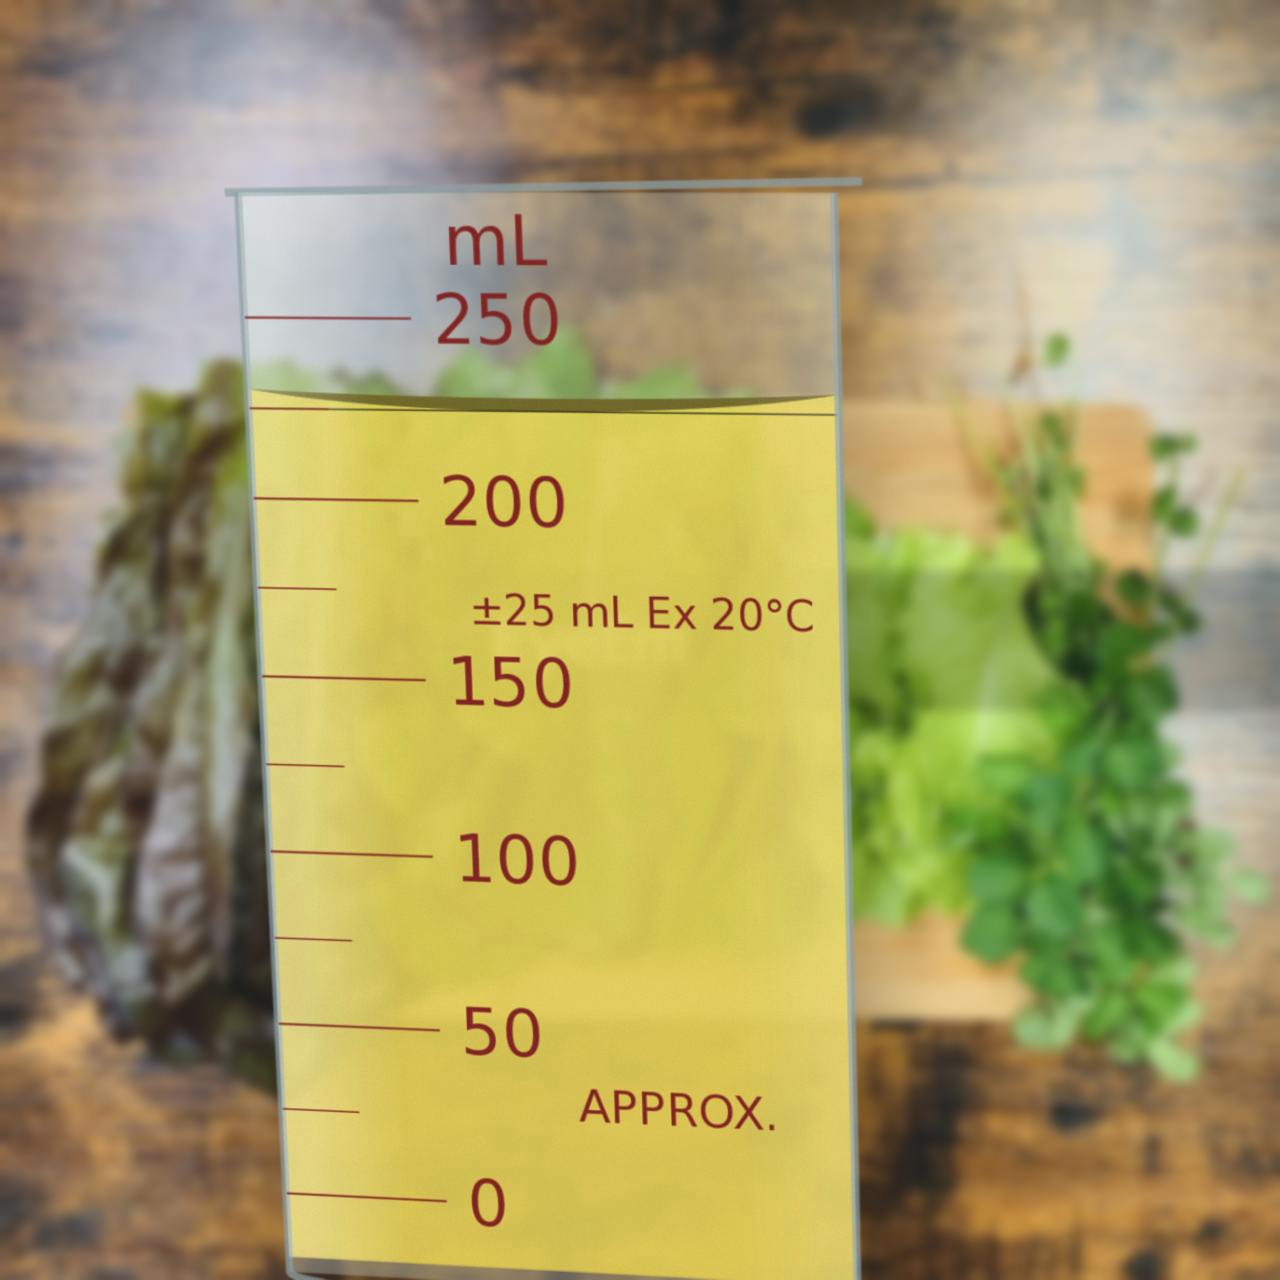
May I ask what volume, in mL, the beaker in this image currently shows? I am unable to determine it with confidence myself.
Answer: 225 mL
